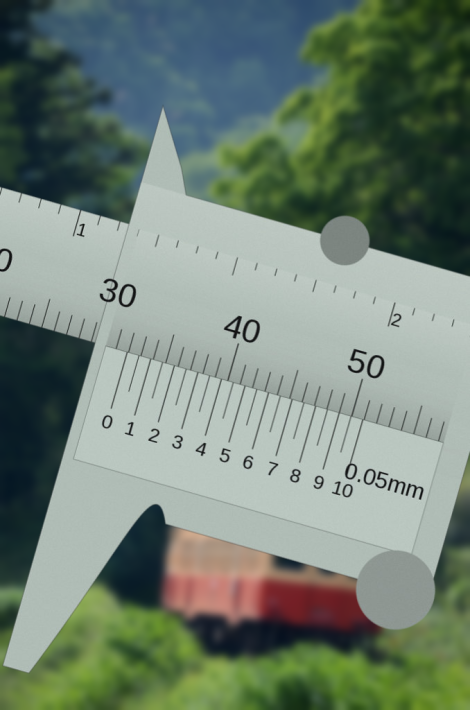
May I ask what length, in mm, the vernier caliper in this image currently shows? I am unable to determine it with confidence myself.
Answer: 31.9 mm
